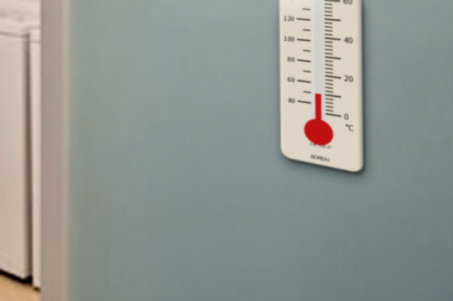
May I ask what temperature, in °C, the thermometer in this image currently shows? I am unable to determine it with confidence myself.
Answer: 10 °C
